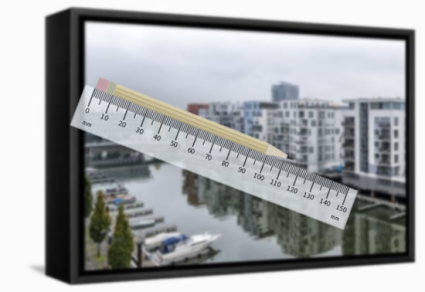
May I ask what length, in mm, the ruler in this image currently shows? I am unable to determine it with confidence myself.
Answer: 115 mm
